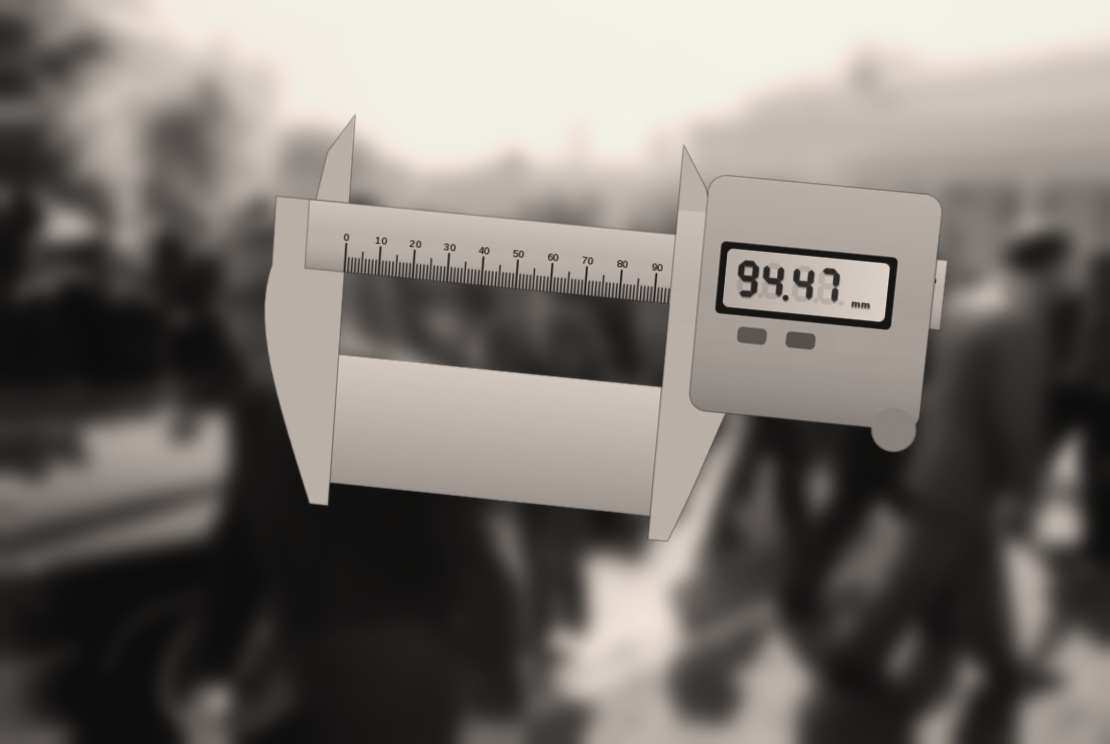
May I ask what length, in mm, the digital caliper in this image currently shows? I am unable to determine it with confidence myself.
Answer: 94.47 mm
